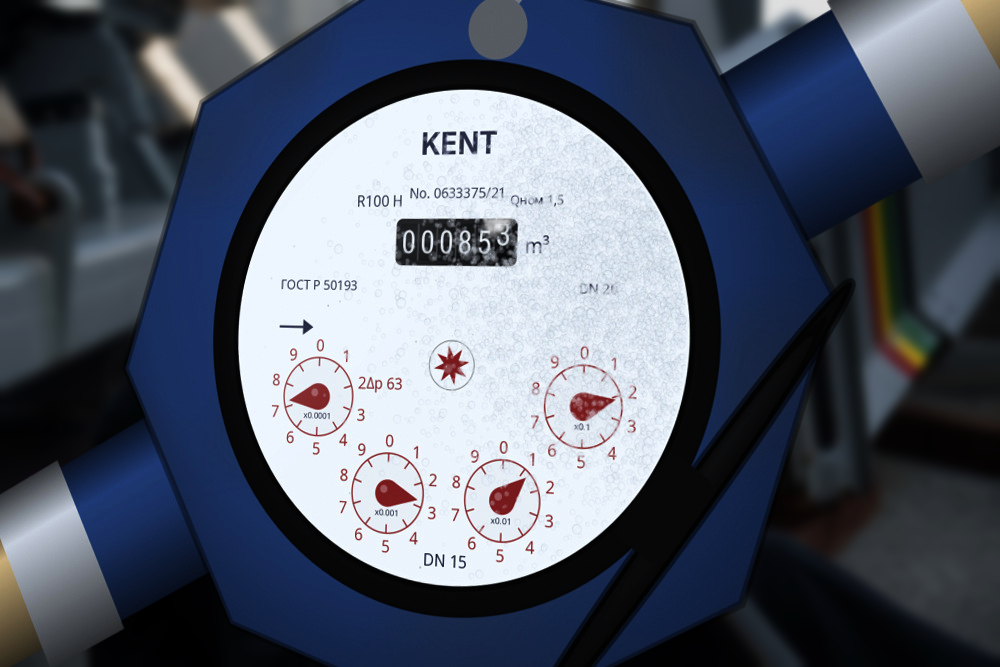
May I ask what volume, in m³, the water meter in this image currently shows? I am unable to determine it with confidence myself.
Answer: 853.2127 m³
